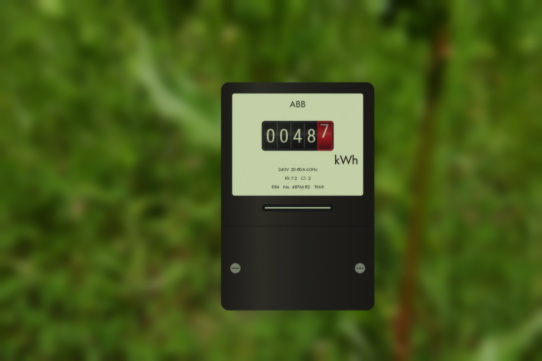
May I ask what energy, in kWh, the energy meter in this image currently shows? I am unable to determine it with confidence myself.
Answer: 48.7 kWh
